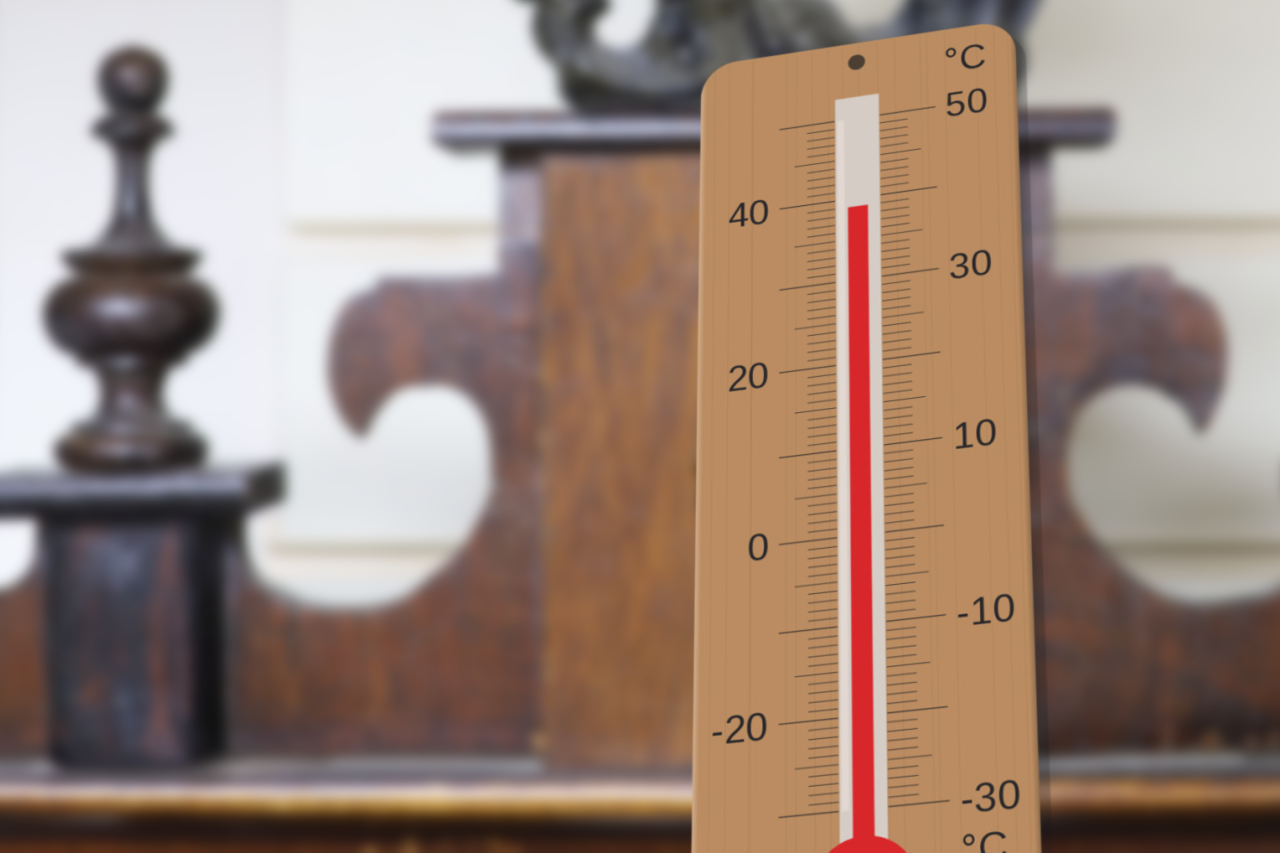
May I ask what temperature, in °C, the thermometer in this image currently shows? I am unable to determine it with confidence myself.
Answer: 39 °C
